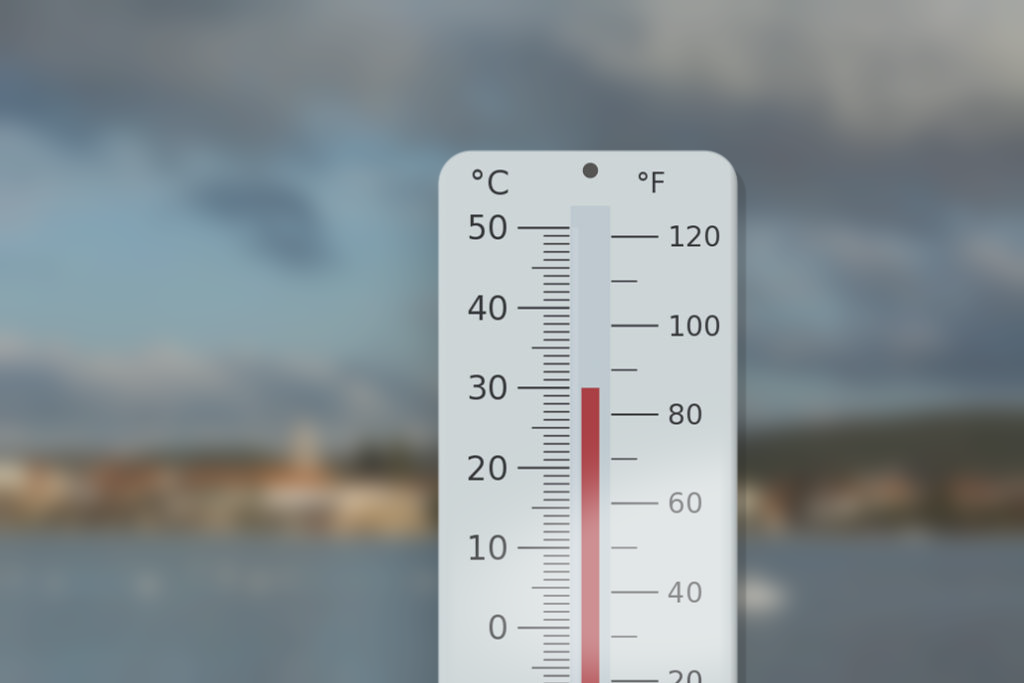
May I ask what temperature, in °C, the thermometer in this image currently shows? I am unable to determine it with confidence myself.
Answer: 30 °C
